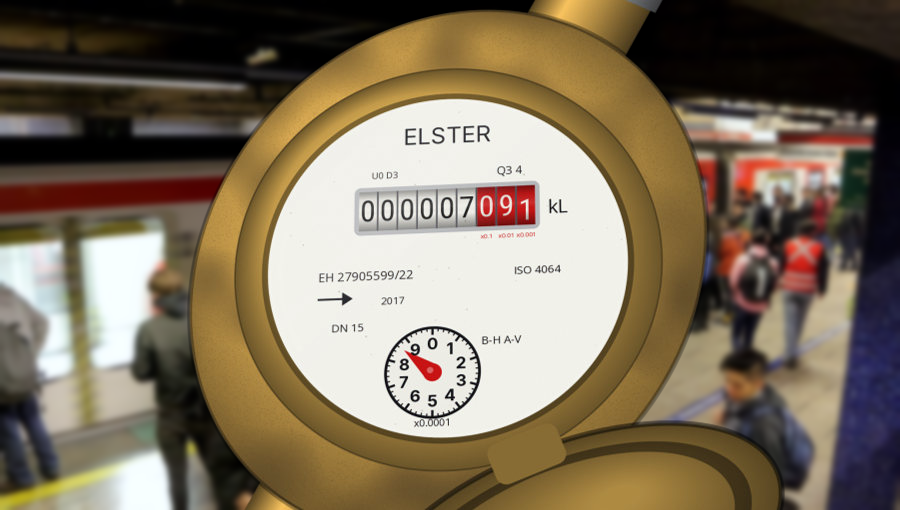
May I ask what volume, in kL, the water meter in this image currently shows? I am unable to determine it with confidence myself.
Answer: 7.0908 kL
